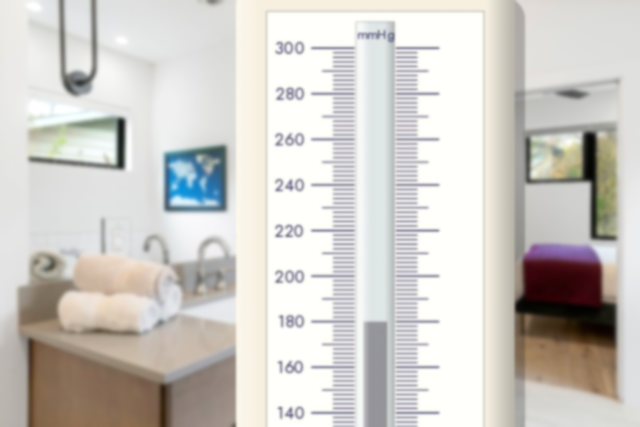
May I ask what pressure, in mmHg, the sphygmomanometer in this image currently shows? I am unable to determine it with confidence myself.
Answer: 180 mmHg
